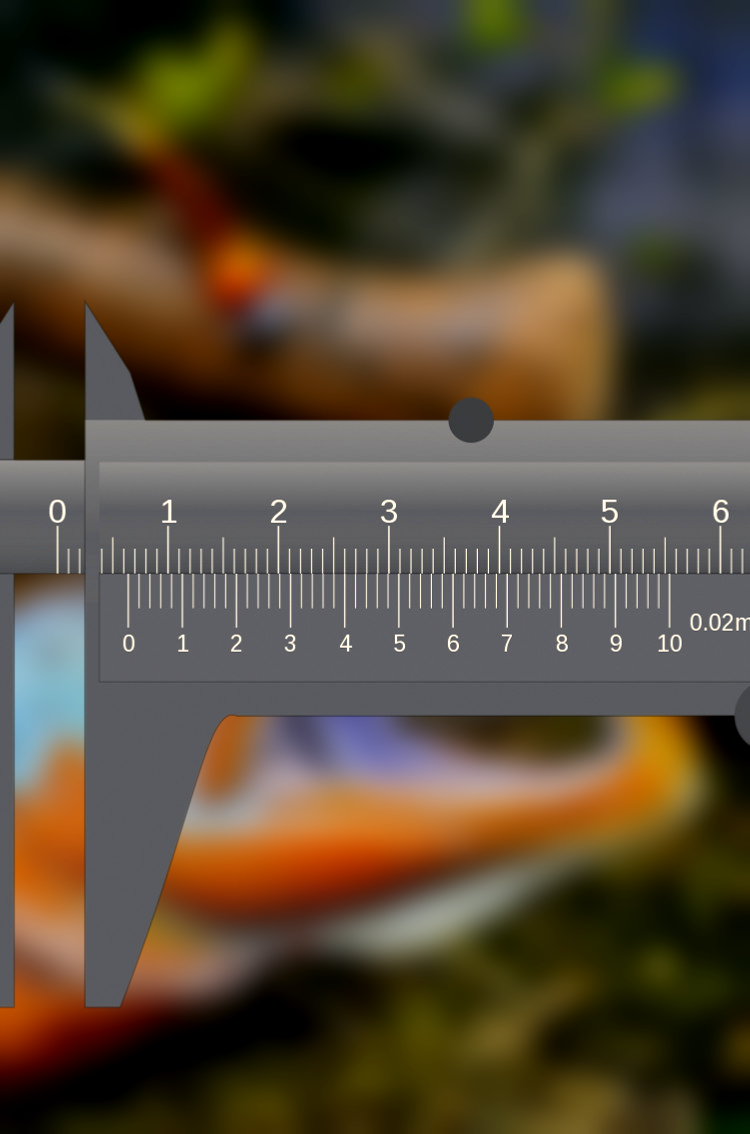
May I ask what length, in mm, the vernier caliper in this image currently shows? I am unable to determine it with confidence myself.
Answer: 6.4 mm
